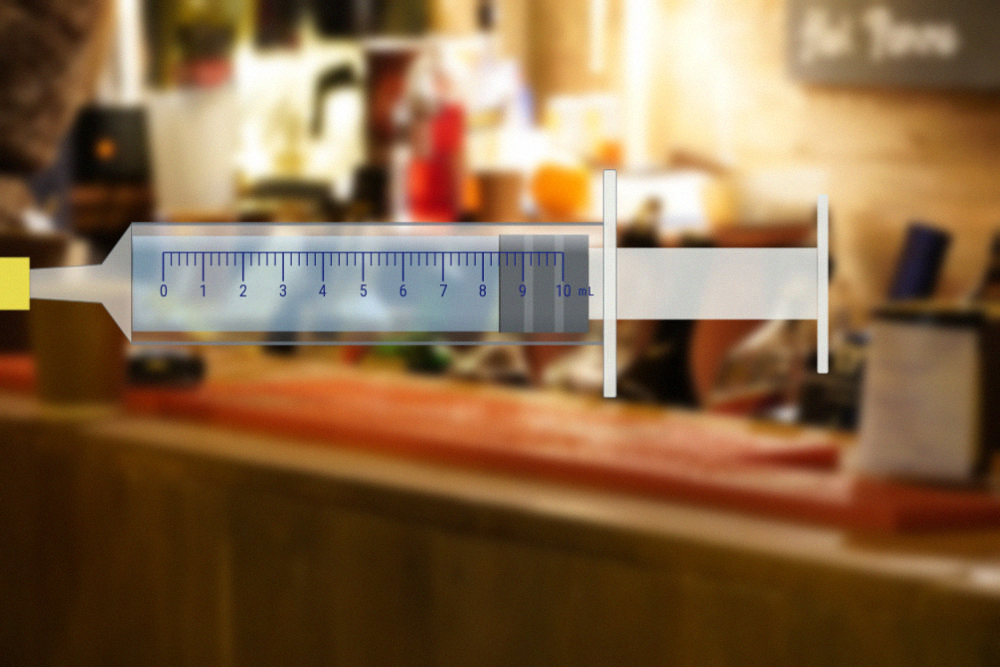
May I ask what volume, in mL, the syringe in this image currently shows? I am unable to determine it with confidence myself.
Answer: 8.4 mL
